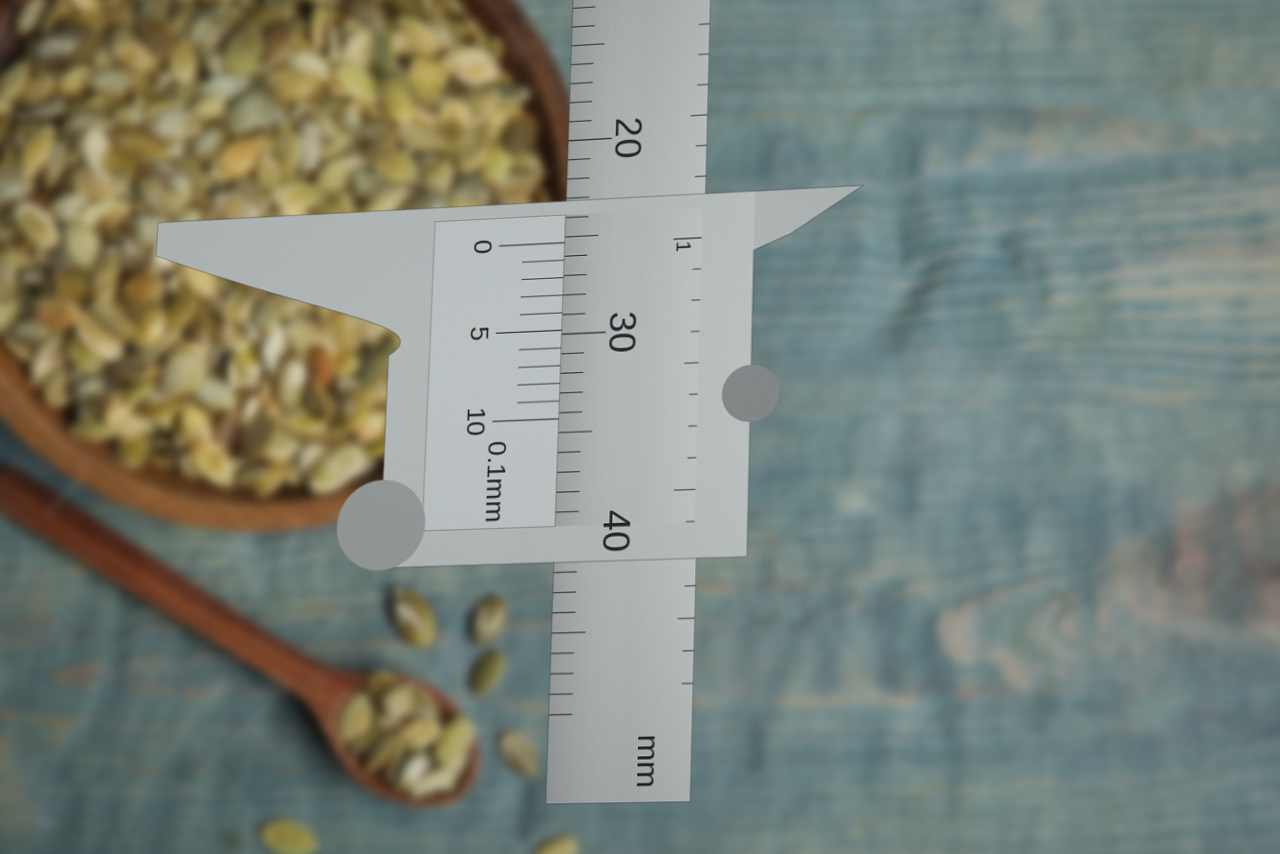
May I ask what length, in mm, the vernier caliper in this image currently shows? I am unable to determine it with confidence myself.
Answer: 25.3 mm
